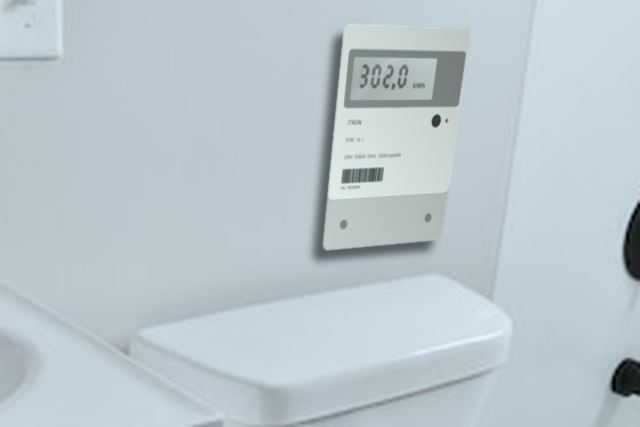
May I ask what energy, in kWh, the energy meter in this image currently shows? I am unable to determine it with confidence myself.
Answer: 302.0 kWh
